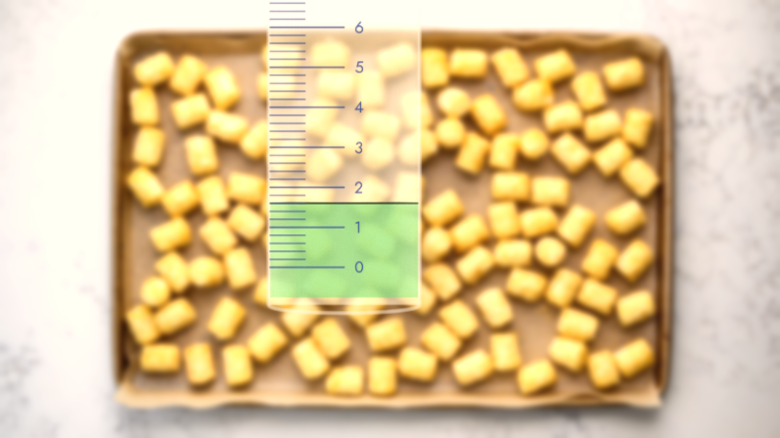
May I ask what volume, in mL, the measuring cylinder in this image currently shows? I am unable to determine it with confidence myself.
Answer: 1.6 mL
